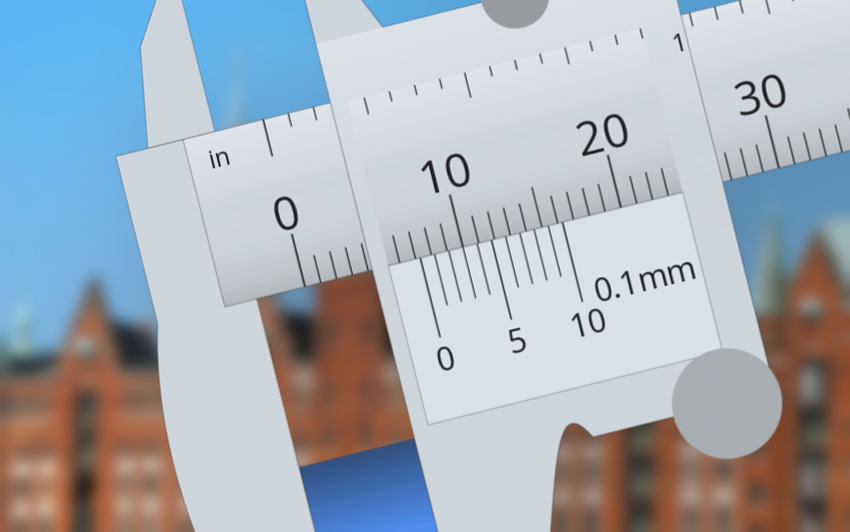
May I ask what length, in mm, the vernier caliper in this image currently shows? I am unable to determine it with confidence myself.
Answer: 7.3 mm
